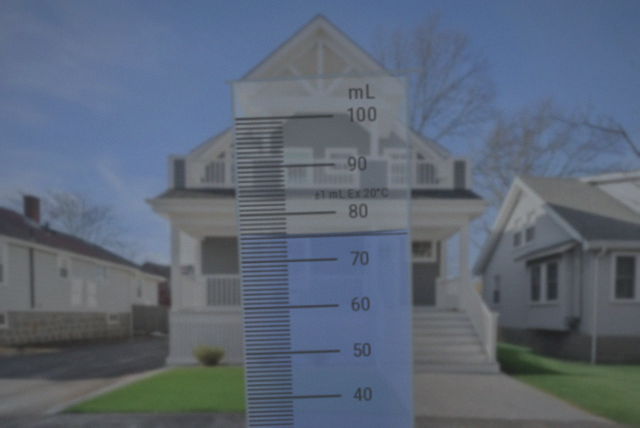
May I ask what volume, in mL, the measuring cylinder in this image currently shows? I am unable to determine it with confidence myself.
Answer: 75 mL
